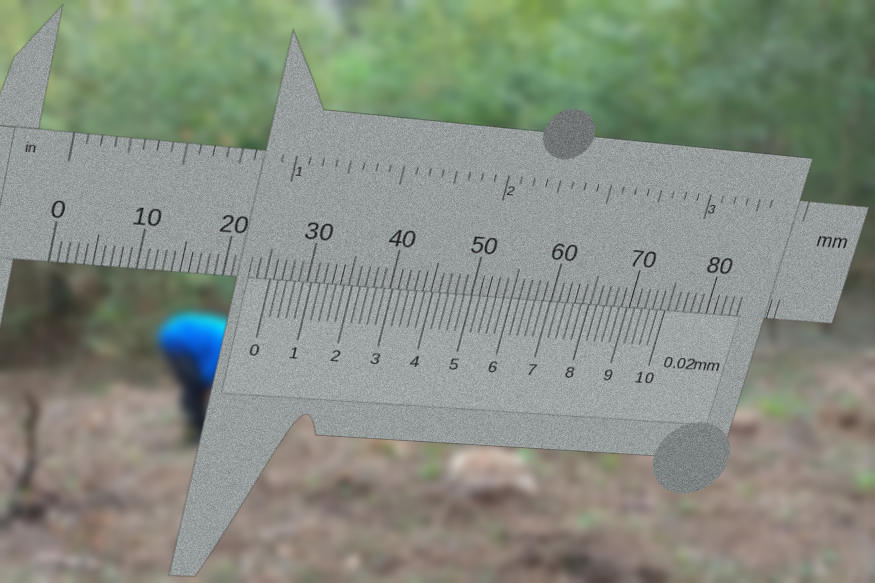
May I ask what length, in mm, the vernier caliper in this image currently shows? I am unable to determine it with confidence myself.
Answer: 25.6 mm
